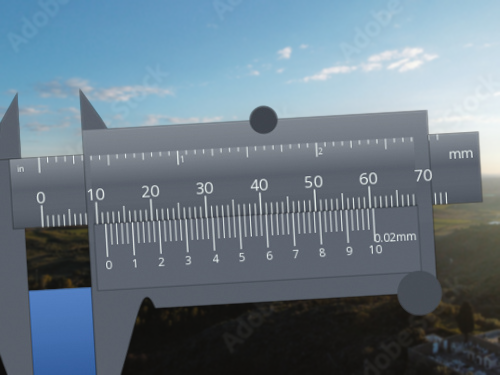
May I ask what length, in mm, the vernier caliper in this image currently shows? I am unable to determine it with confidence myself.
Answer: 11.5 mm
